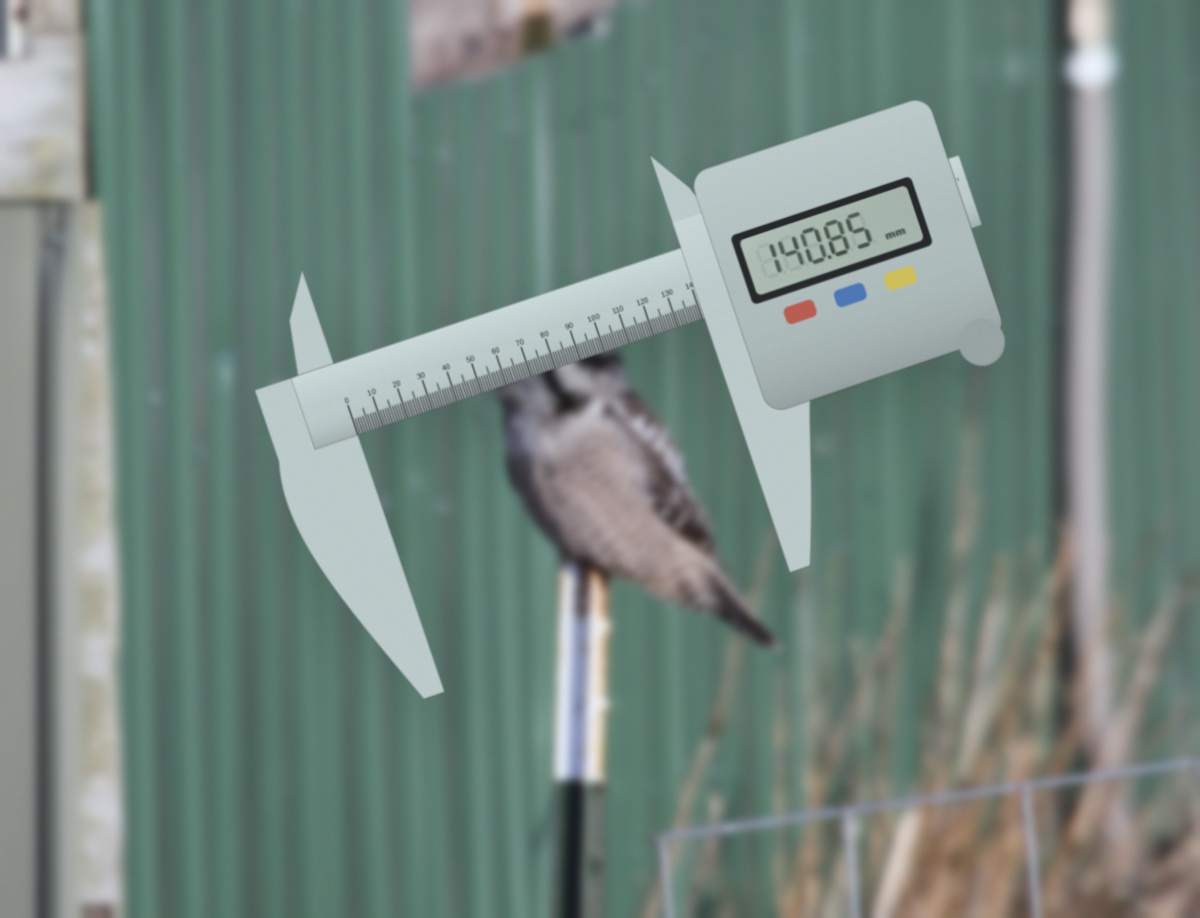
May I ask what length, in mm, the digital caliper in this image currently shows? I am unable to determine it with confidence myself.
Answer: 140.85 mm
